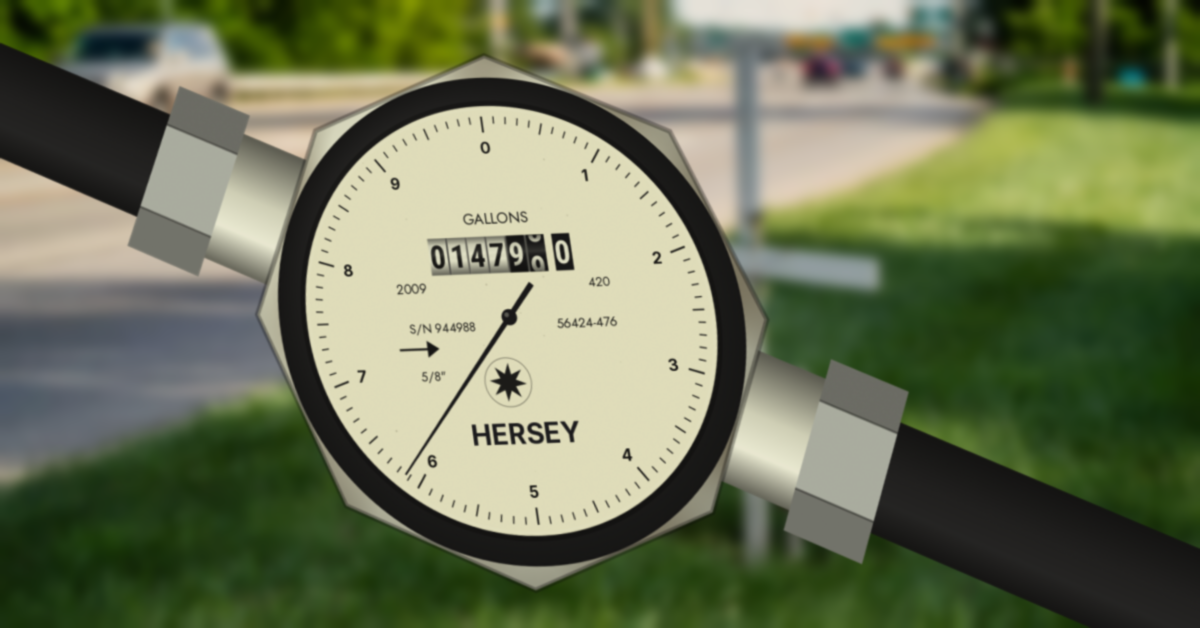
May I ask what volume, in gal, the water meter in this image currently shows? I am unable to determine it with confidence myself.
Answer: 147986.1 gal
